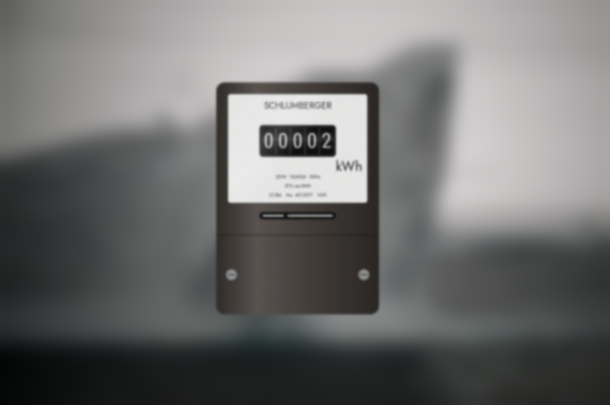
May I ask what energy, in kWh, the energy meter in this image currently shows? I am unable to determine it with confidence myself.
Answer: 2 kWh
